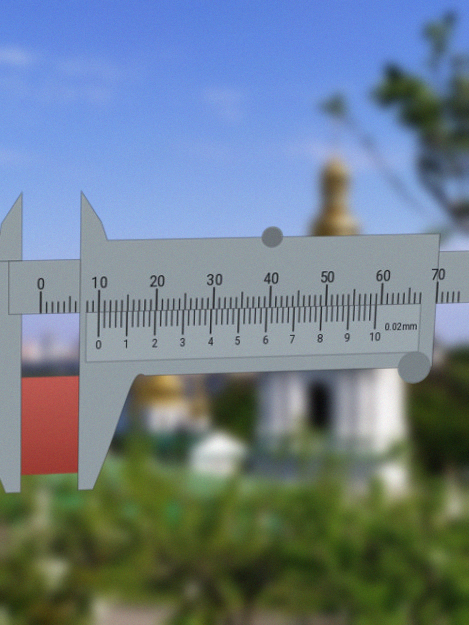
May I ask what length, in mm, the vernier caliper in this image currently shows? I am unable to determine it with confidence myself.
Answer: 10.0 mm
